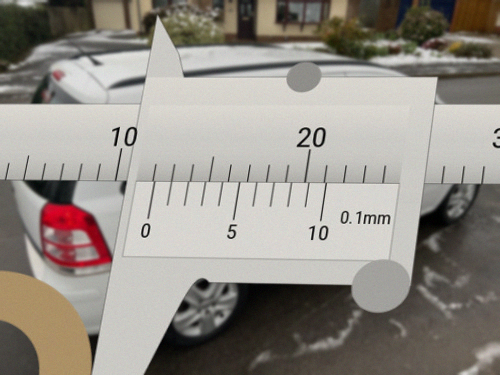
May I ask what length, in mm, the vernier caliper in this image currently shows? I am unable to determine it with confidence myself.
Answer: 12.1 mm
